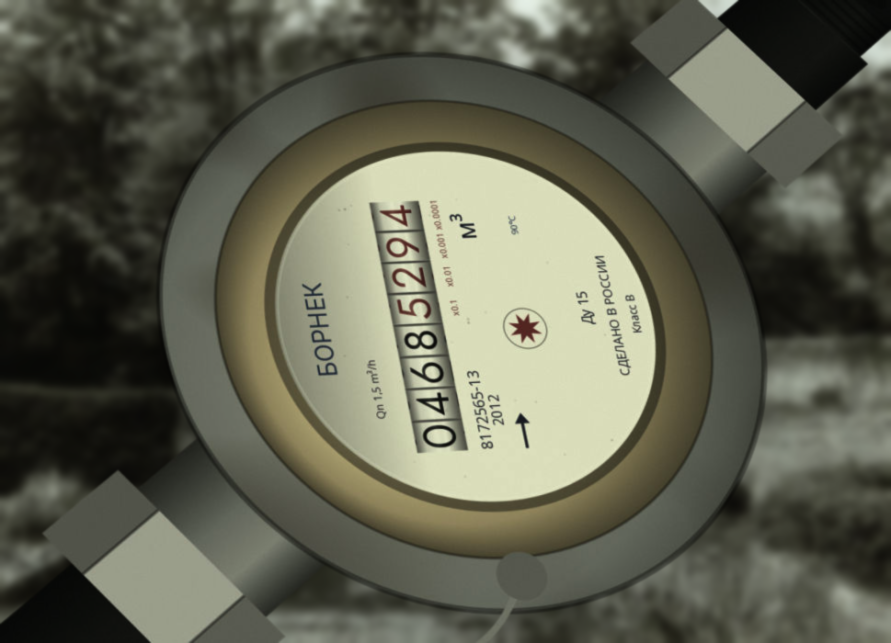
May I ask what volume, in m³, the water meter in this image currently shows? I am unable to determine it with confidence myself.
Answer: 468.5294 m³
